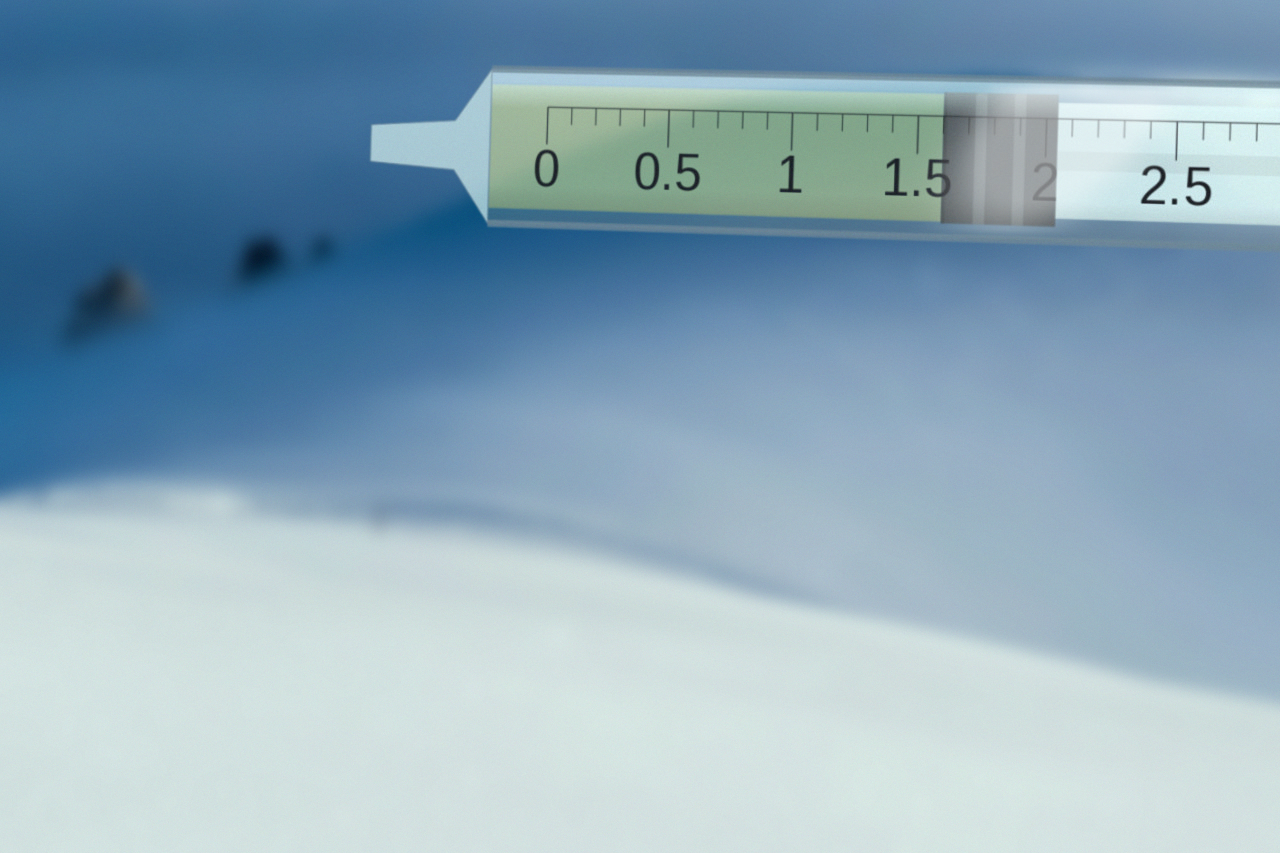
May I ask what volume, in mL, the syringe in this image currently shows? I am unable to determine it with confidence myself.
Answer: 1.6 mL
